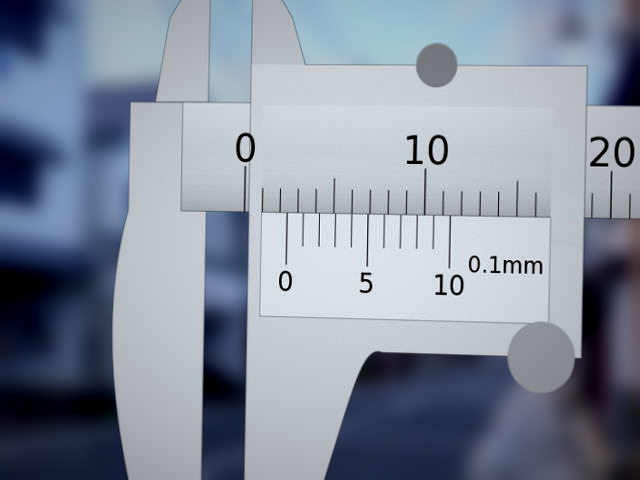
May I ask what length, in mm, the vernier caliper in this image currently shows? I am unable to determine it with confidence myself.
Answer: 2.4 mm
